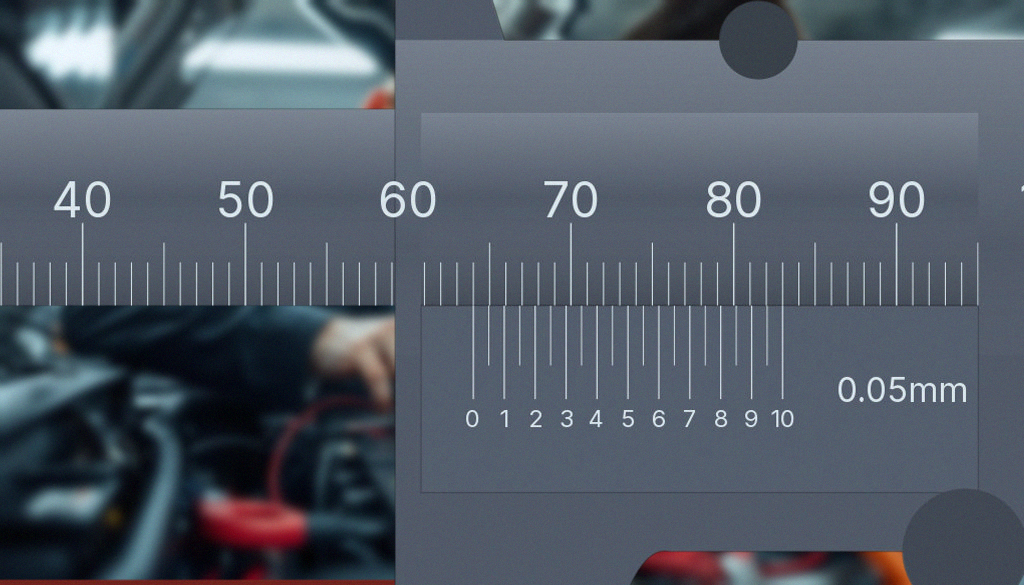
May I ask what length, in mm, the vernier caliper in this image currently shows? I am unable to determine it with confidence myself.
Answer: 64.0 mm
